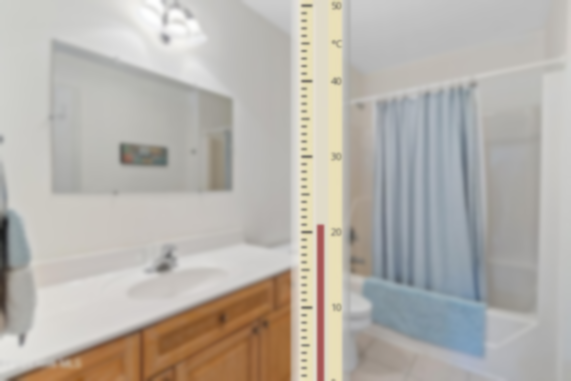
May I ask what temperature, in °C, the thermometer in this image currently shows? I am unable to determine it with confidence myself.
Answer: 21 °C
